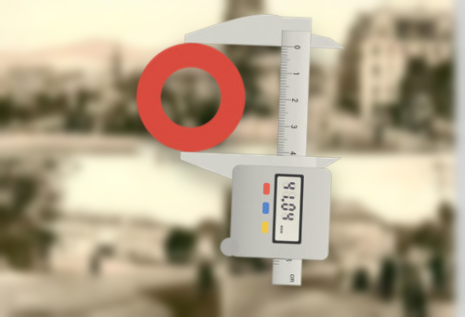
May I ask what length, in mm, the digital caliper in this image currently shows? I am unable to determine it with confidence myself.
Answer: 41.04 mm
